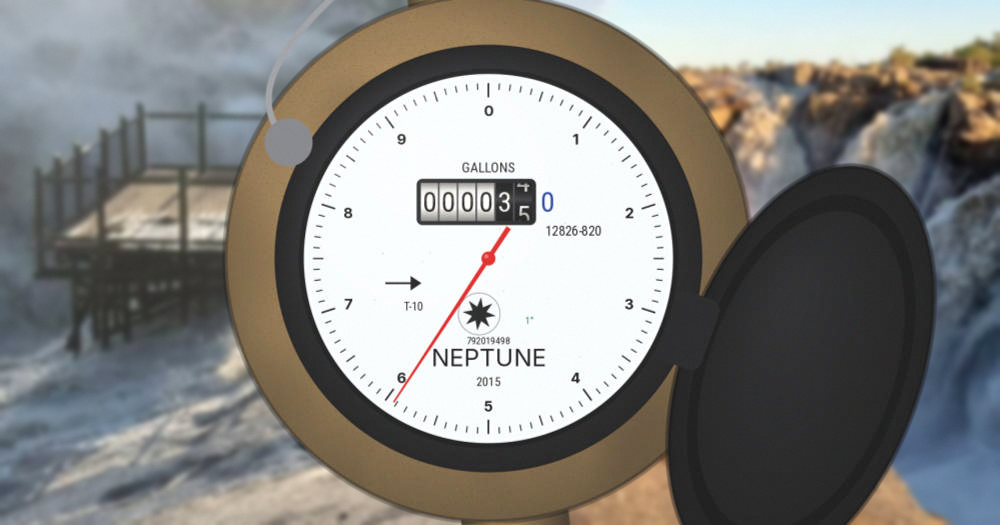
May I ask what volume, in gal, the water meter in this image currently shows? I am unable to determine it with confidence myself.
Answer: 345.9 gal
